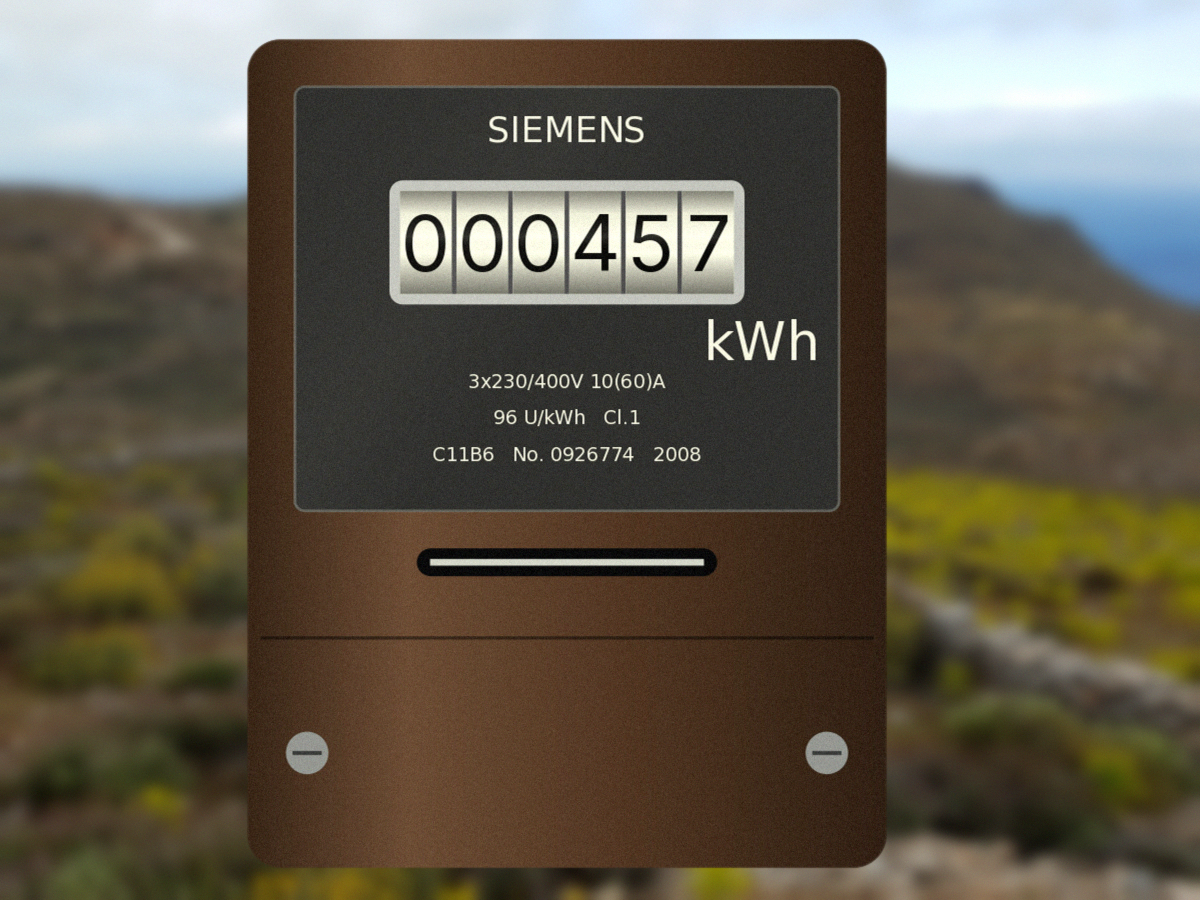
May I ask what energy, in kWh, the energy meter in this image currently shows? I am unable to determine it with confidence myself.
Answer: 457 kWh
